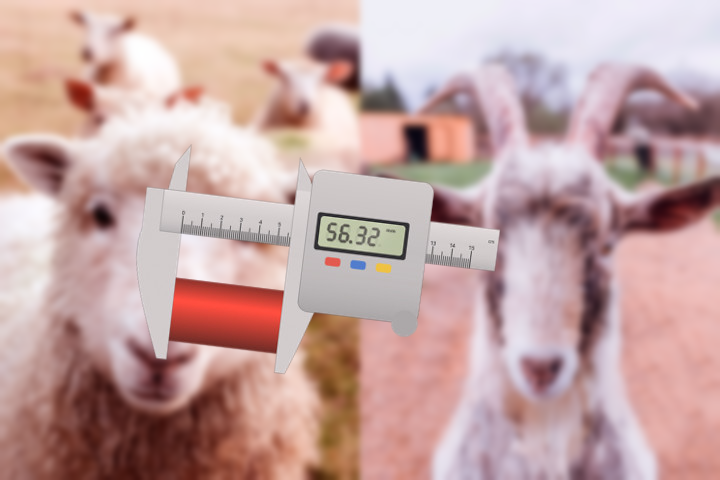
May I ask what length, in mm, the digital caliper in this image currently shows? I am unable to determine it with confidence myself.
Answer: 56.32 mm
